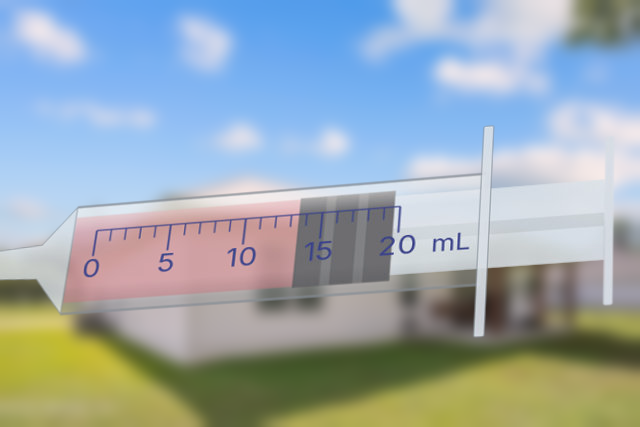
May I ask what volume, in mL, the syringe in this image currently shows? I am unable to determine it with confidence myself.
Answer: 13.5 mL
